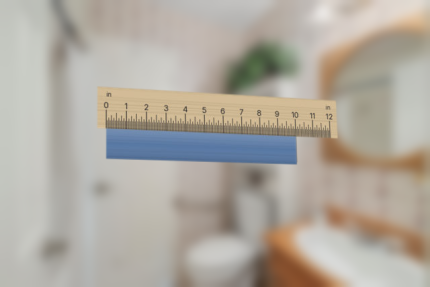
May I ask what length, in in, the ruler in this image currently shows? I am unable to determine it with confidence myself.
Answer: 10 in
